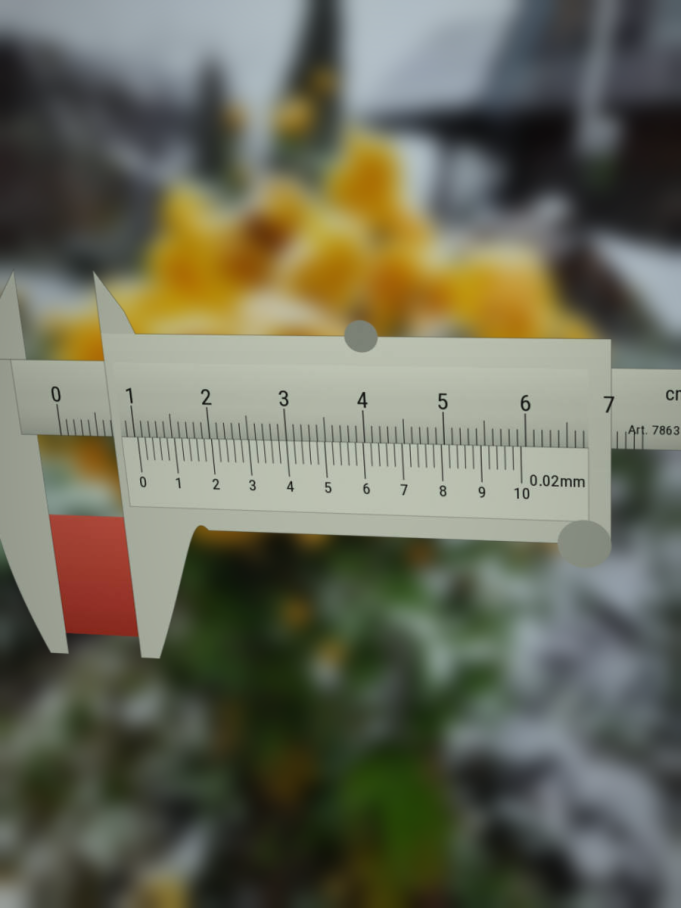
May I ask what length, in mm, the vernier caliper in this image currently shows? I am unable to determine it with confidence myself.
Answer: 10.4 mm
